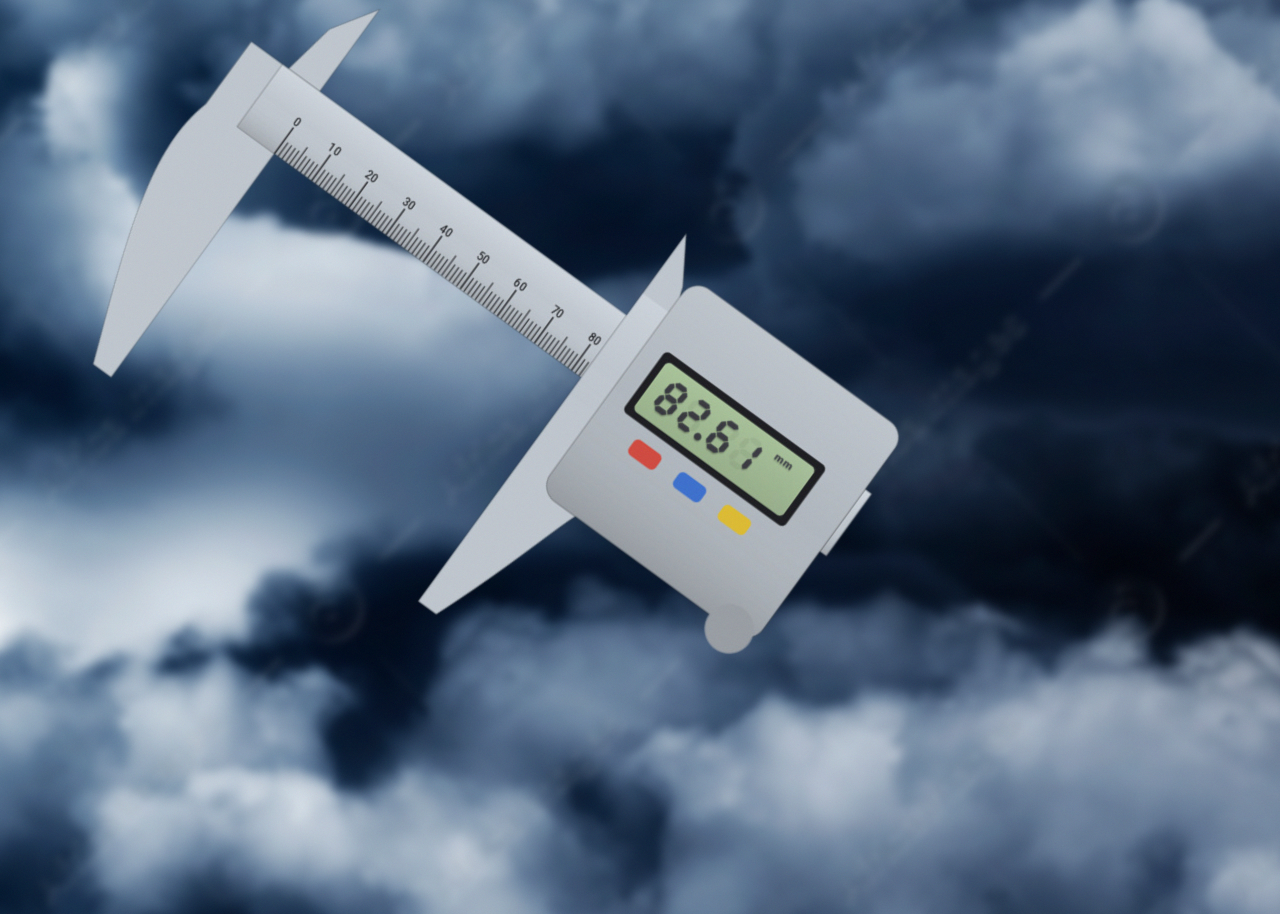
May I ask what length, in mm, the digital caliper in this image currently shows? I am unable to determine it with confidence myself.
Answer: 82.61 mm
